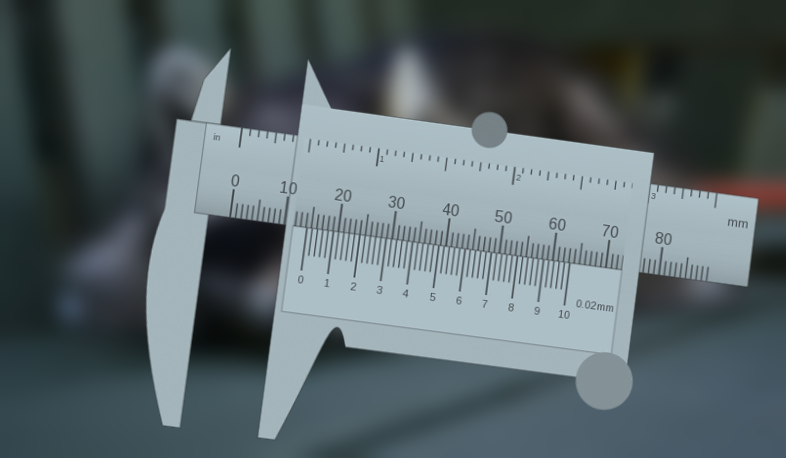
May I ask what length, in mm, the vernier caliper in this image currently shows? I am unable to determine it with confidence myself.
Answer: 14.2 mm
